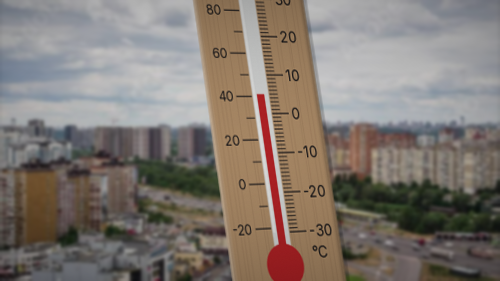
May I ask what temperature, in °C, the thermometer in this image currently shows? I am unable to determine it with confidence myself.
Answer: 5 °C
